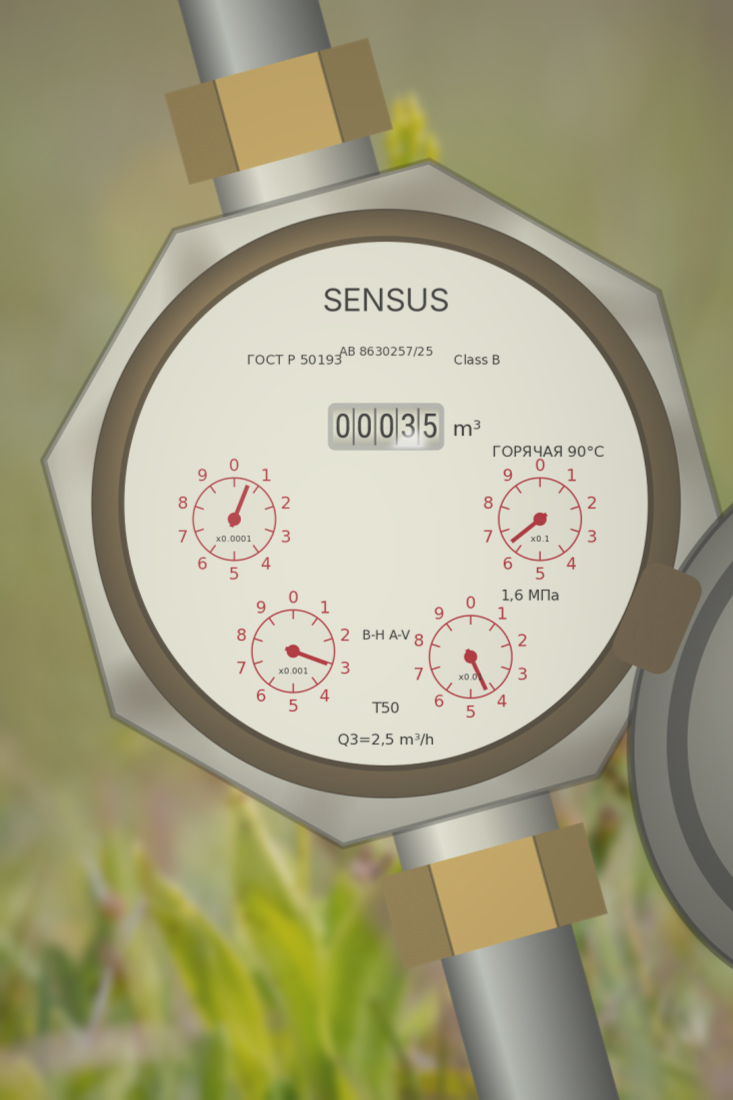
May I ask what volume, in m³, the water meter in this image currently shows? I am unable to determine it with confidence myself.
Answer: 35.6430 m³
